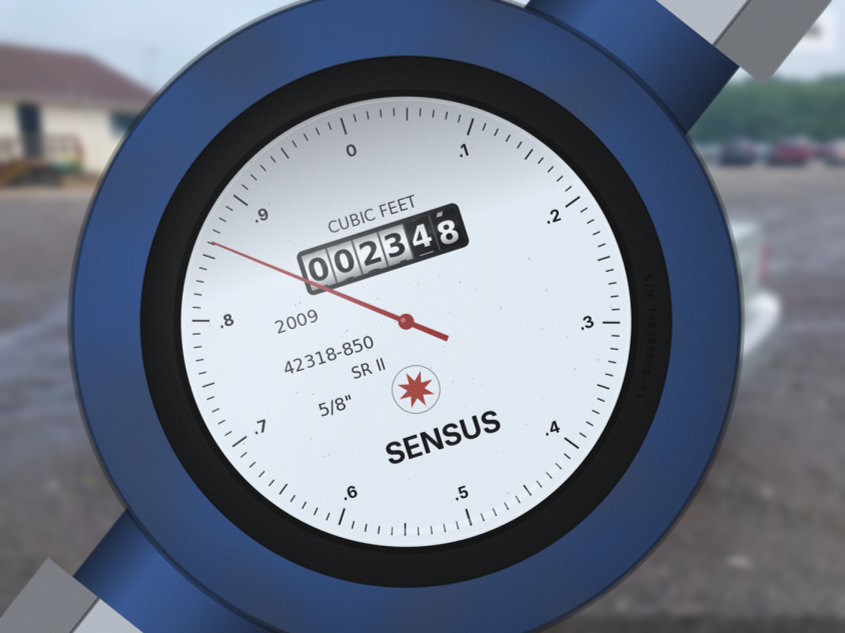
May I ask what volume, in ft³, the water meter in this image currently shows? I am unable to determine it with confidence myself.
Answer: 2347.86 ft³
